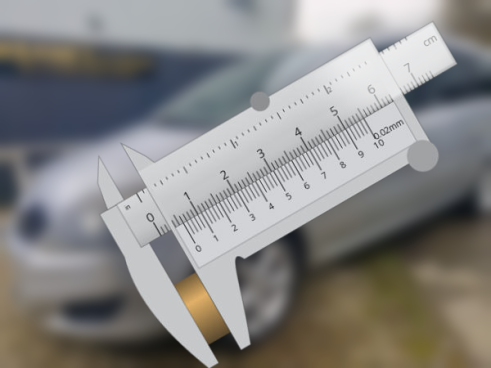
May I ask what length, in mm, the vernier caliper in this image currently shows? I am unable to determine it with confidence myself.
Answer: 6.0 mm
